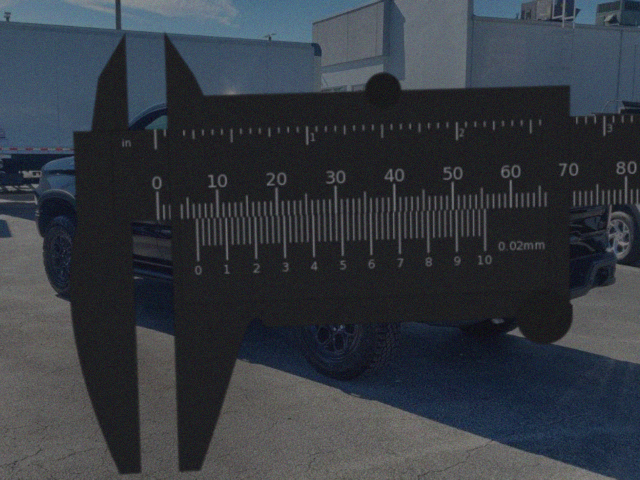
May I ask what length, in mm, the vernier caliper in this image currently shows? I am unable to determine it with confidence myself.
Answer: 6.5 mm
